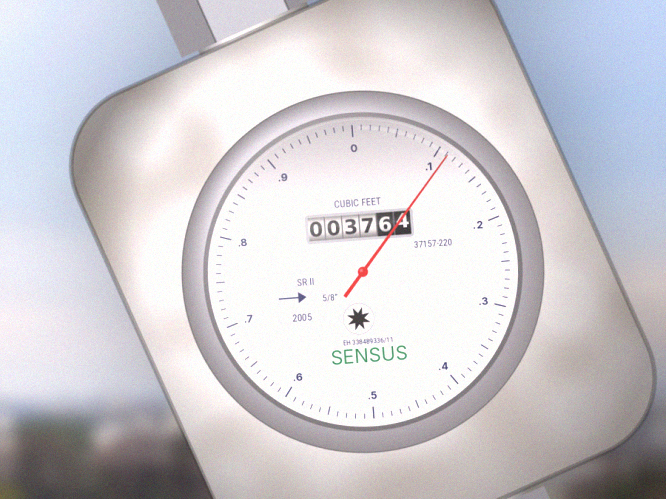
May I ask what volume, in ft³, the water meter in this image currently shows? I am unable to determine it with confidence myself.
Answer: 3764.11 ft³
